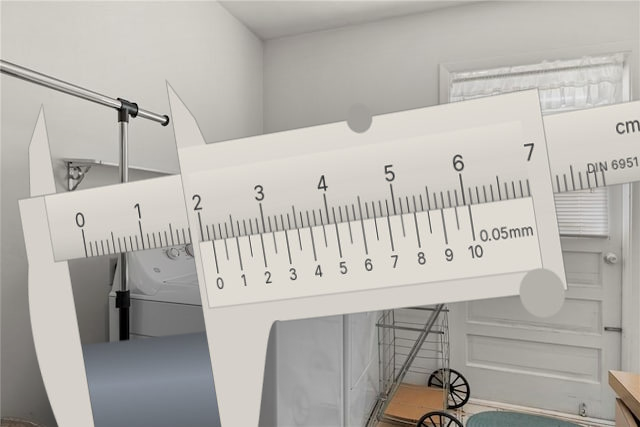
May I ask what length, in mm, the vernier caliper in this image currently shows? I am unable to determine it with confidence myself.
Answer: 21.6 mm
